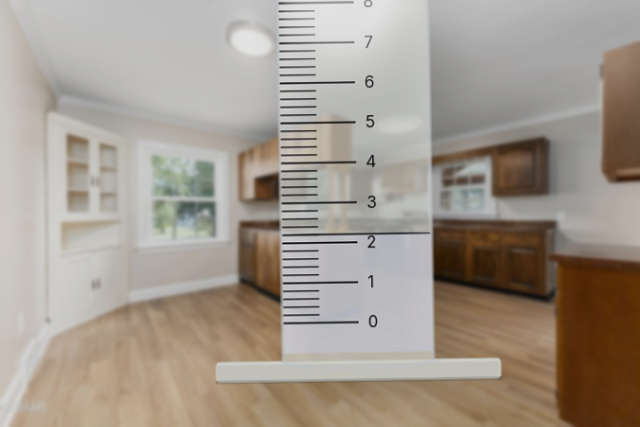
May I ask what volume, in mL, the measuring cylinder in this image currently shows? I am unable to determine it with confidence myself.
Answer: 2.2 mL
